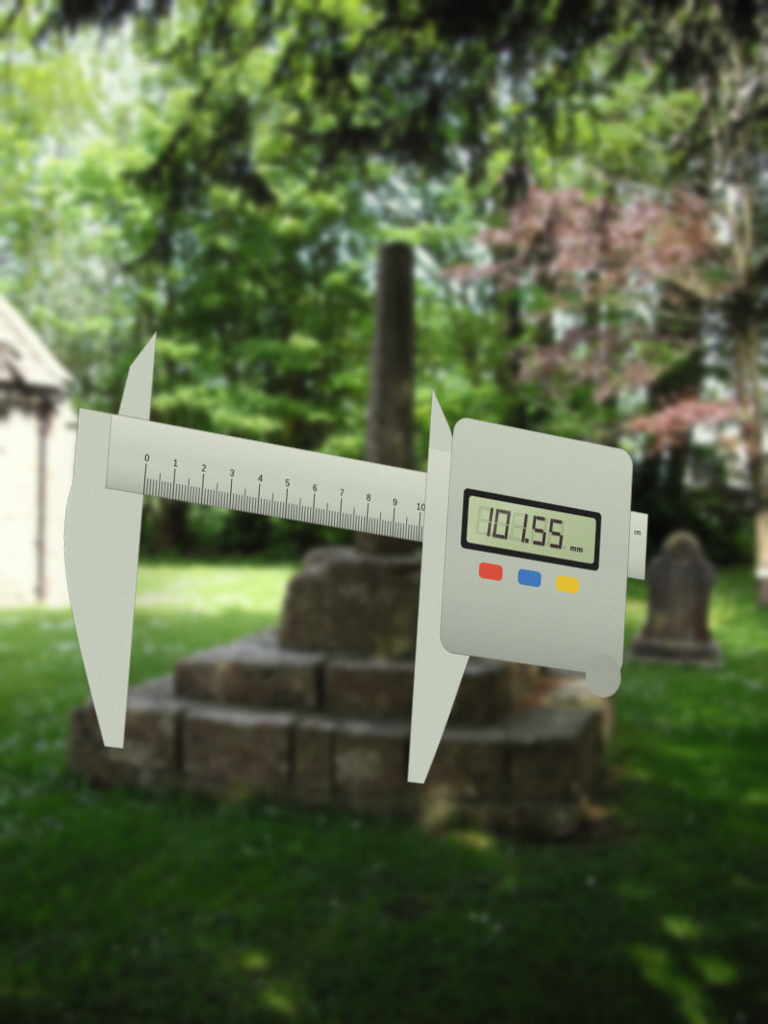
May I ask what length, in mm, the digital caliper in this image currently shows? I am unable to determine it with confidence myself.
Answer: 101.55 mm
